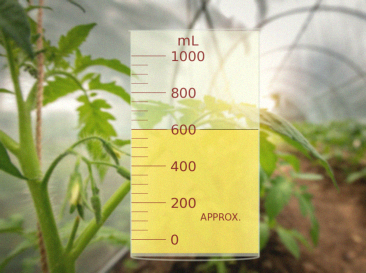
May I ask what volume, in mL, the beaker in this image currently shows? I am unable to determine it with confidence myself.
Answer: 600 mL
